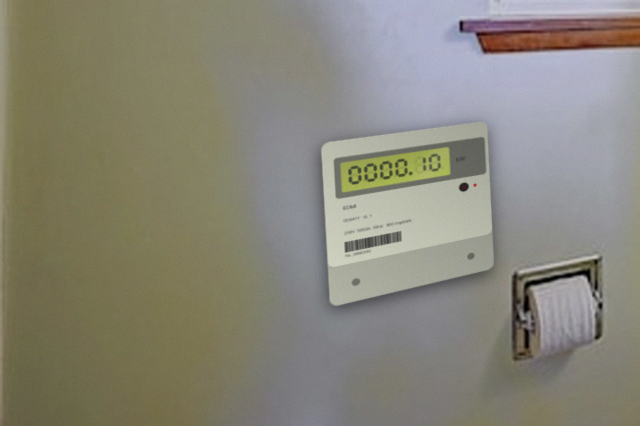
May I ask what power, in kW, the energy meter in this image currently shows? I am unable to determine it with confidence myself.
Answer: 0.10 kW
